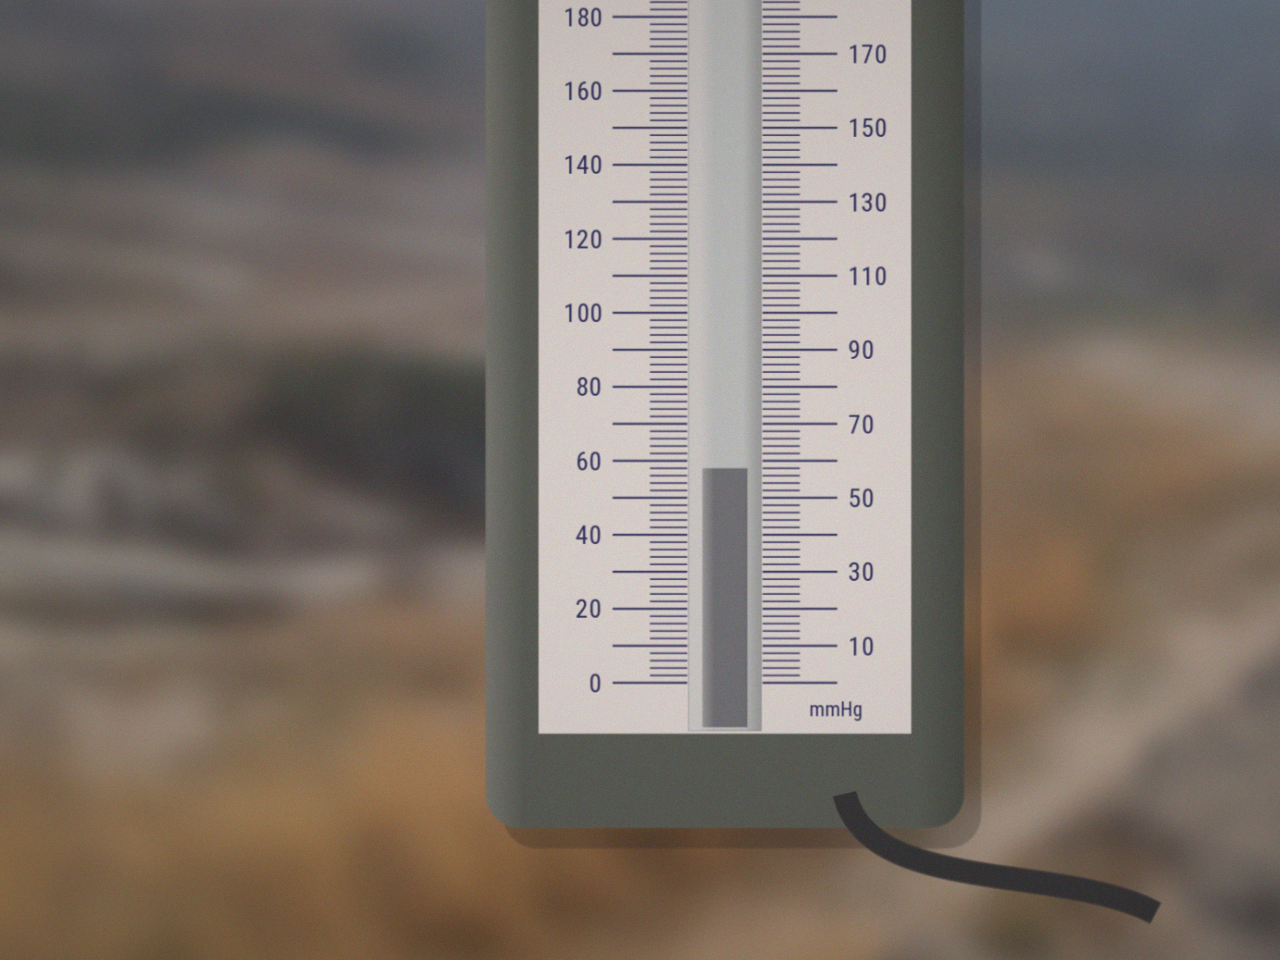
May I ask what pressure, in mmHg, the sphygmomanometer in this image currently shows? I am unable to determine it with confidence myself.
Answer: 58 mmHg
